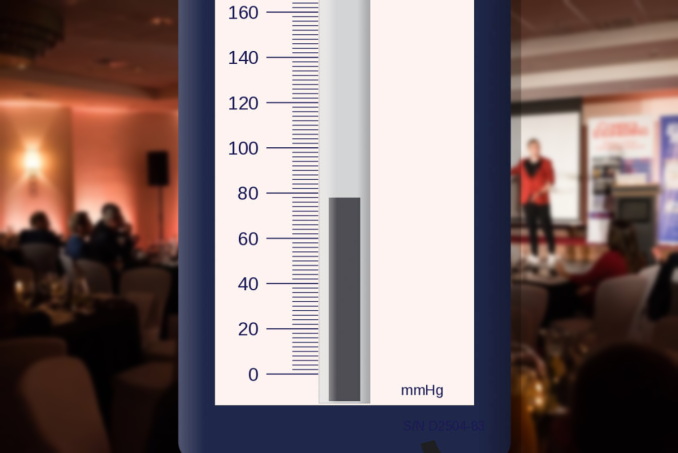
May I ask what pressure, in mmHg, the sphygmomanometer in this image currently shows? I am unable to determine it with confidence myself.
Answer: 78 mmHg
